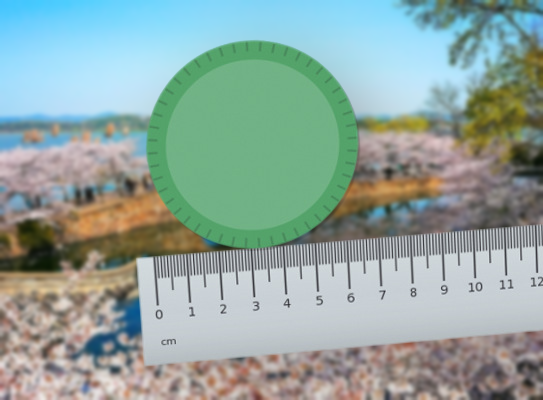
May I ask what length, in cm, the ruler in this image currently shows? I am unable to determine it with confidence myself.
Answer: 6.5 cm
